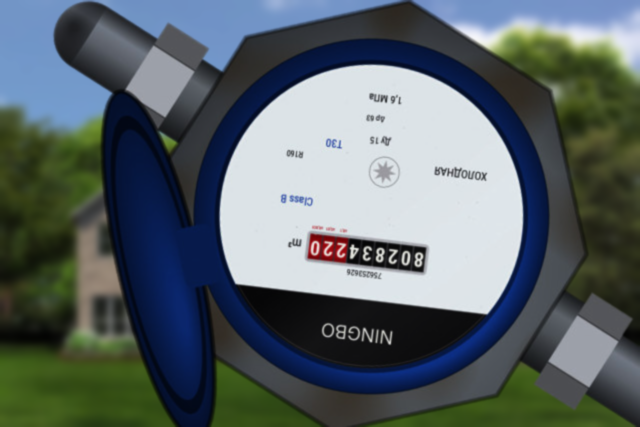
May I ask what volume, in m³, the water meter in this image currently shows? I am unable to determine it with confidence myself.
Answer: 802834.220 m³
